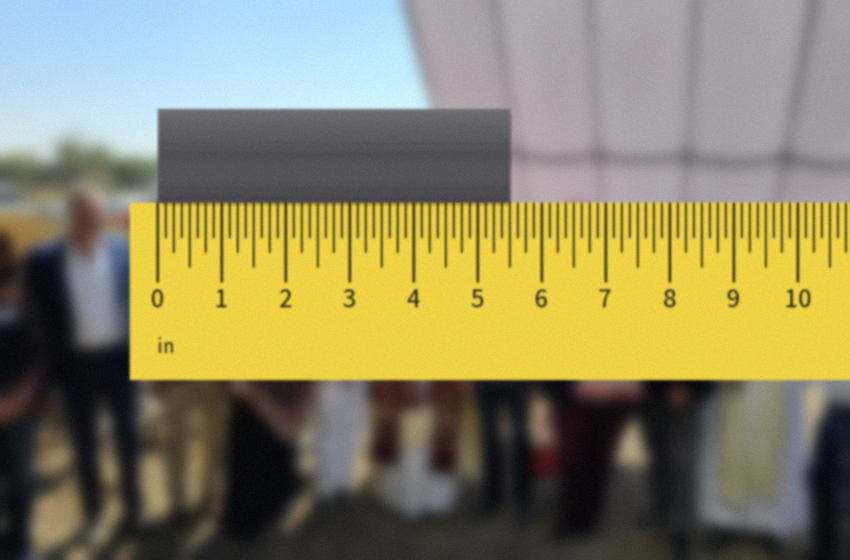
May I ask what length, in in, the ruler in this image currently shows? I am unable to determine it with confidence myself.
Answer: 5.5 in
